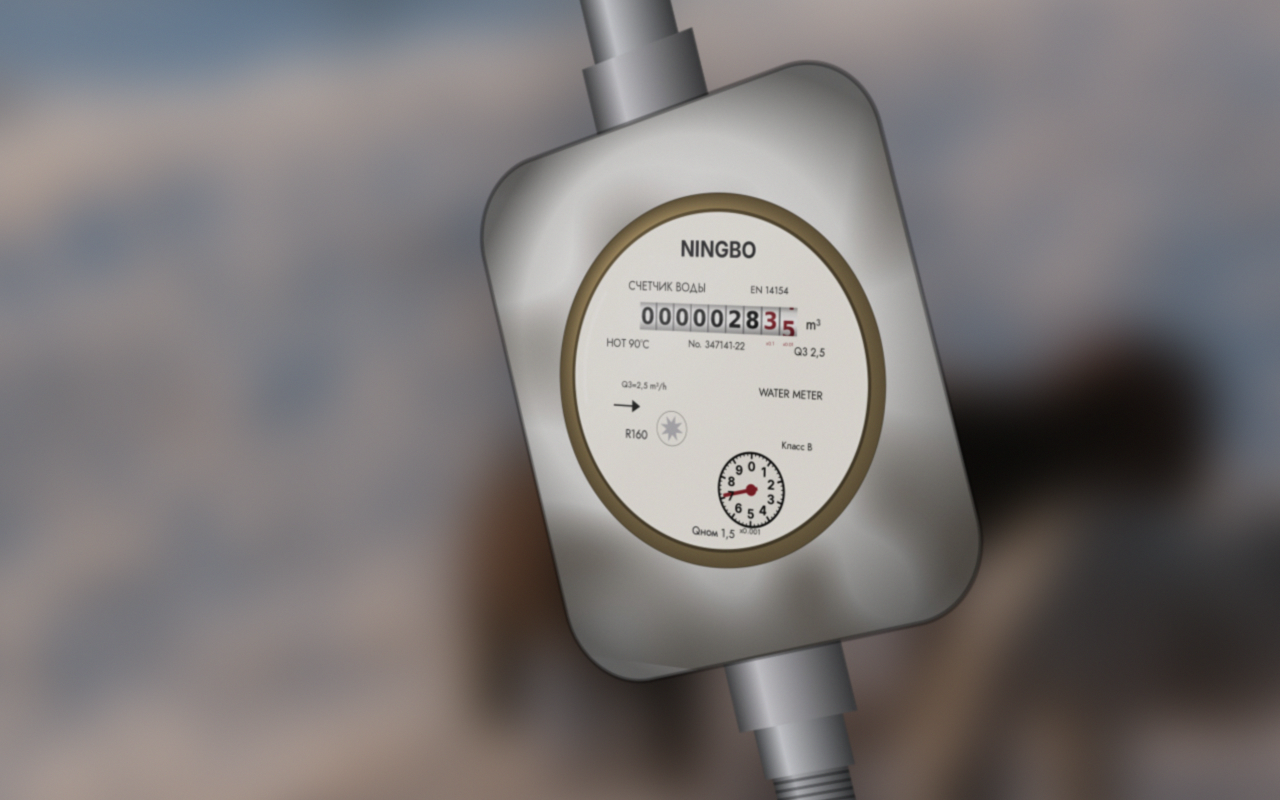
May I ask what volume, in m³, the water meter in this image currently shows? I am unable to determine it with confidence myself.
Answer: 28.347 m³
